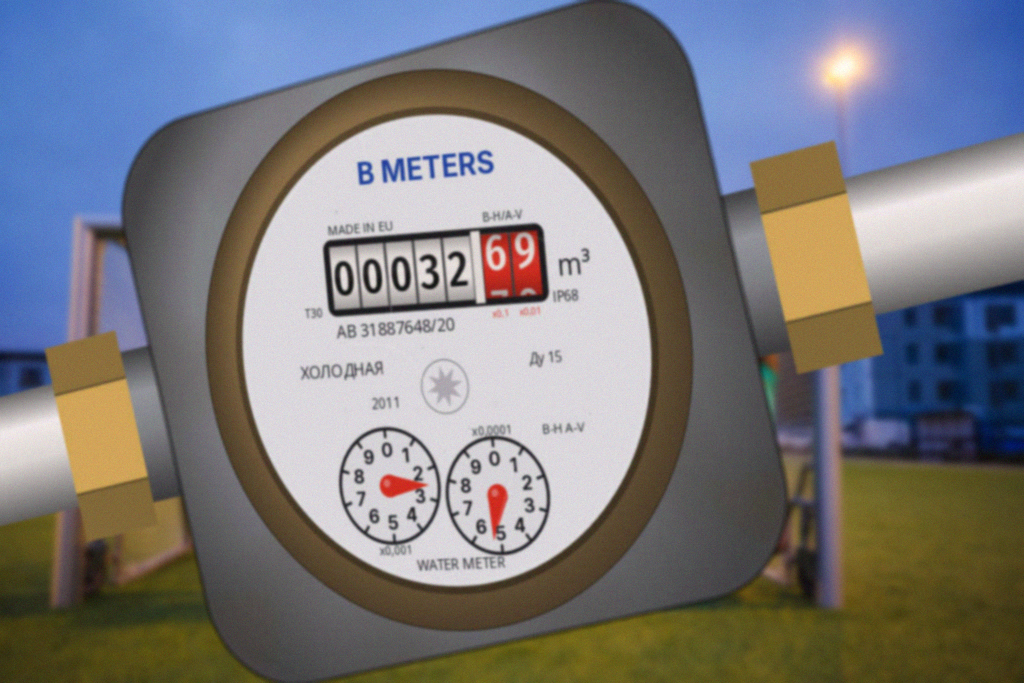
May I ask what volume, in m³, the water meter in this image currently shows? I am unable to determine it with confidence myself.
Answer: 32.6925 m³
